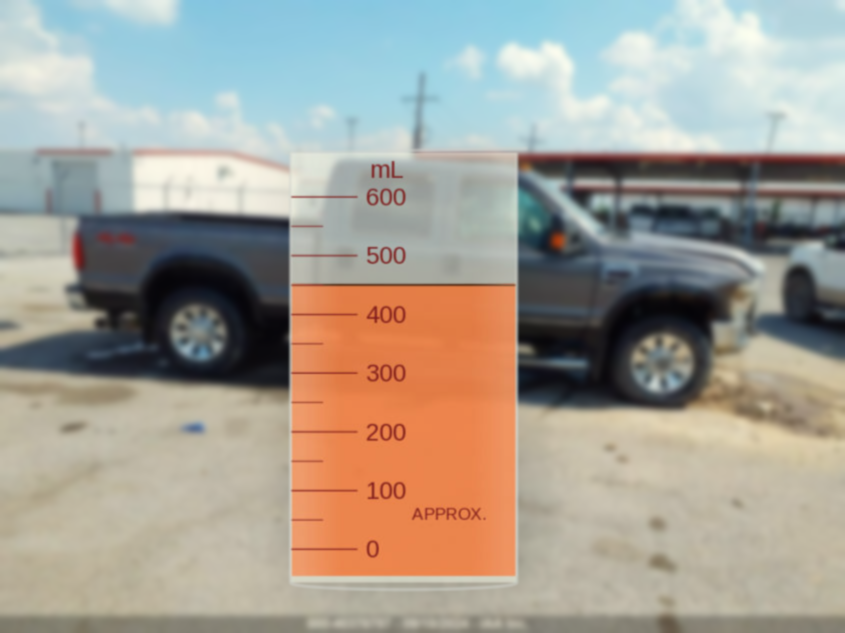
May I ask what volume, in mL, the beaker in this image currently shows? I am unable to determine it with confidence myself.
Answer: 450 mL
